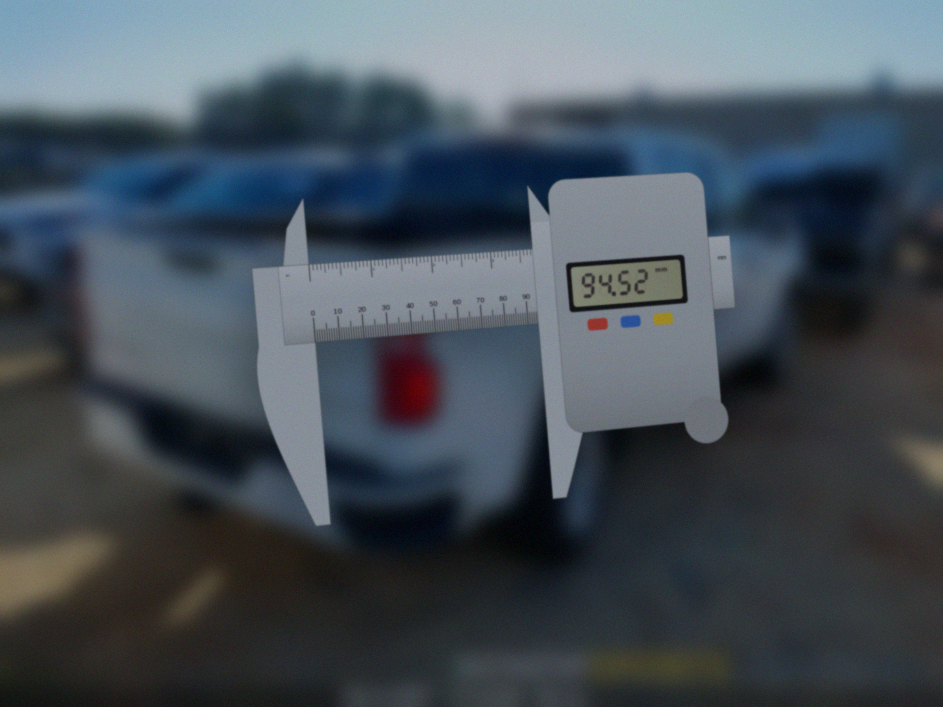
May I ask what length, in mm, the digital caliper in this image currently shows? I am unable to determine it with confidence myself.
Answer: 94.52 mm
